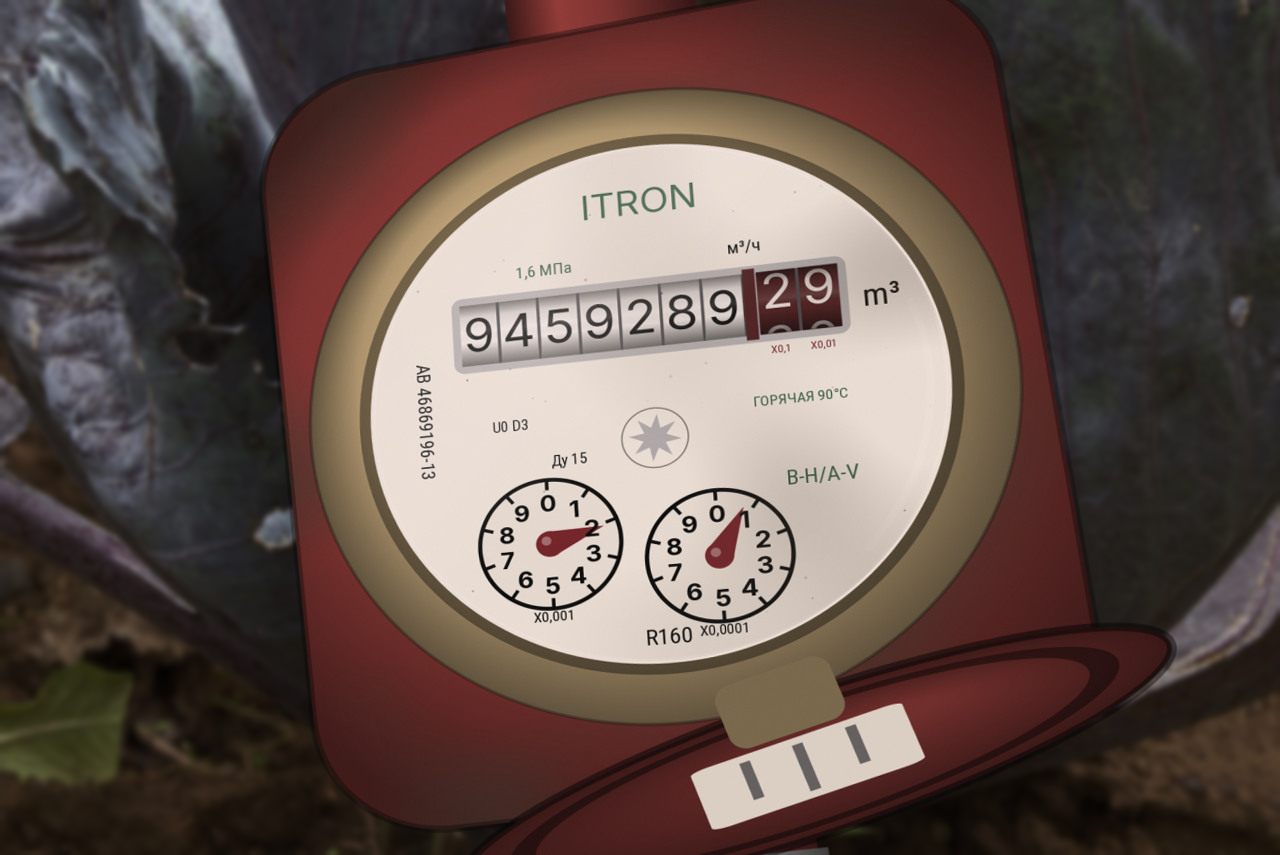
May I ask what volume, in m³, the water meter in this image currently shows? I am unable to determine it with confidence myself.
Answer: 9459289.2920 m³
